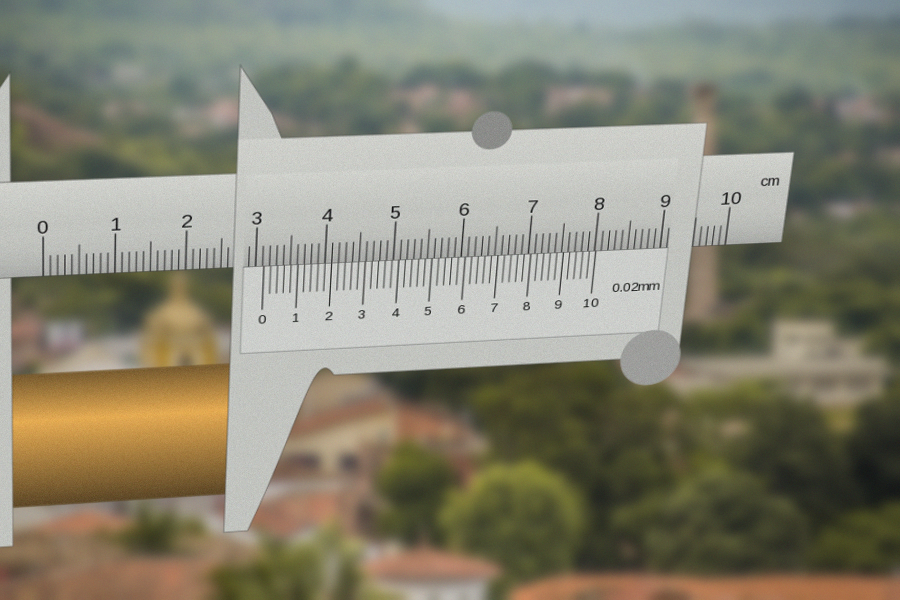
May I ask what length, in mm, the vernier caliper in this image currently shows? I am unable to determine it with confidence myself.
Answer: 31.2 mm
